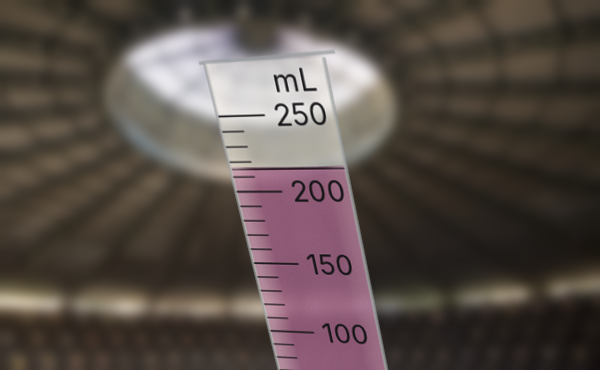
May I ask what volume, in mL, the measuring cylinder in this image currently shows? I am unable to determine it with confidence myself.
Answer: 215 mL
